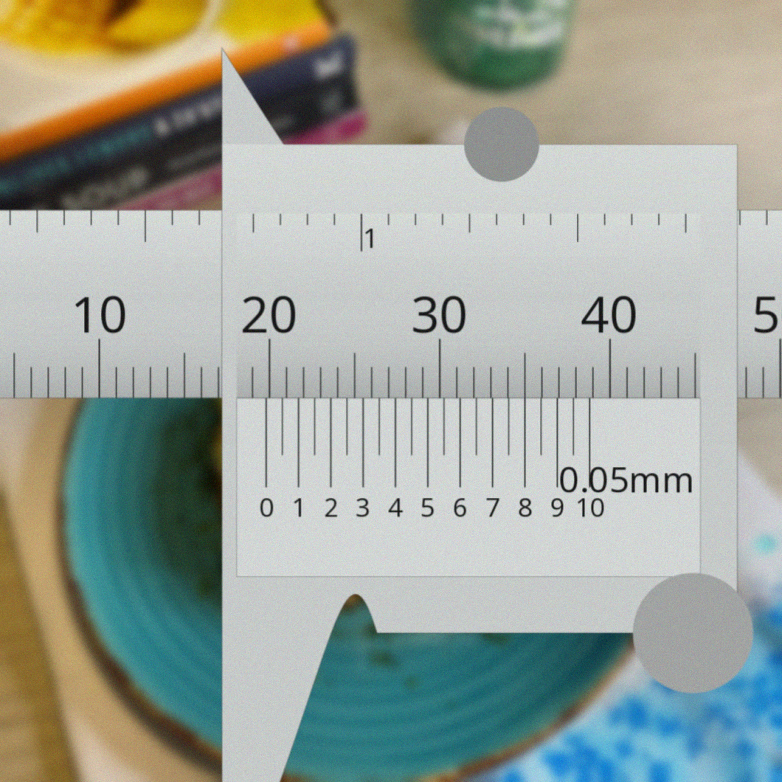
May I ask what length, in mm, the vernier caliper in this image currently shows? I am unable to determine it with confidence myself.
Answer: 19.8 mm
